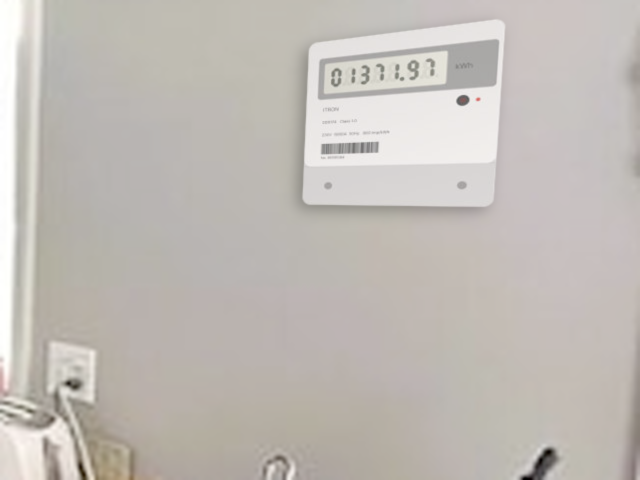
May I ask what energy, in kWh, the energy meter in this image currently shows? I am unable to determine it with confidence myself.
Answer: 1371.97 kWh
